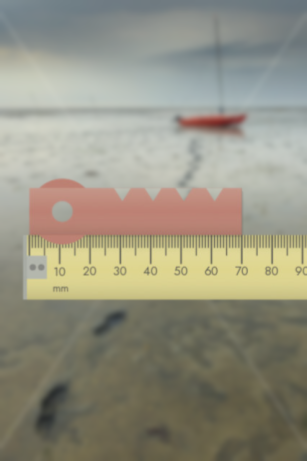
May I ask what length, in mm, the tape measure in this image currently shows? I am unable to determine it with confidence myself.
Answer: 70 mm
